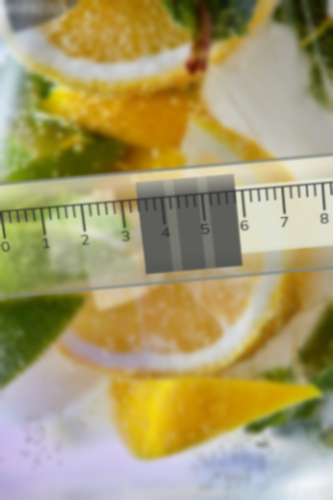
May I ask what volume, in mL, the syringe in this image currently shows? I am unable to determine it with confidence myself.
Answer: 3.4 mL
